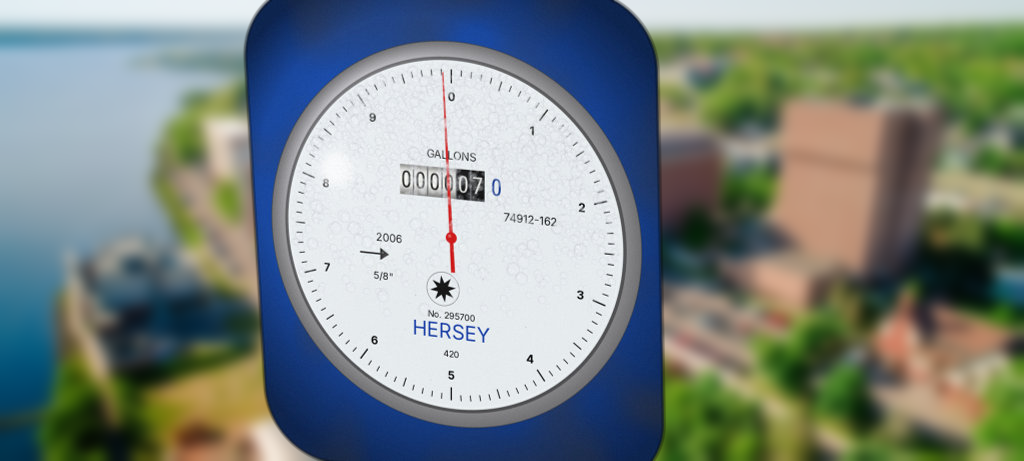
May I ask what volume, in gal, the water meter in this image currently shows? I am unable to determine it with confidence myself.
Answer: 69.9 gal
